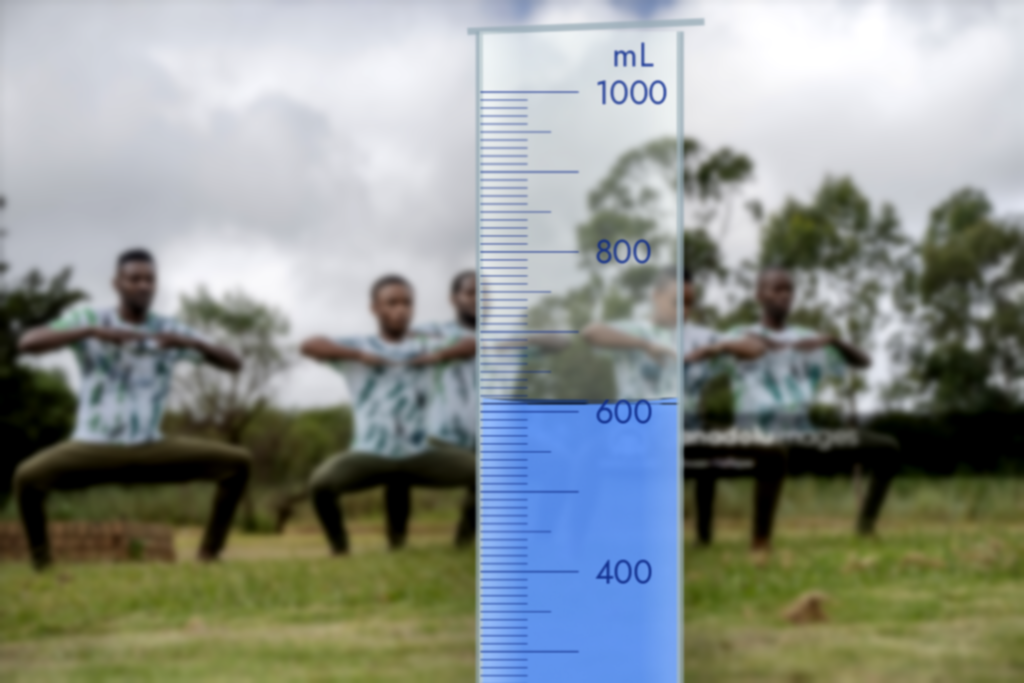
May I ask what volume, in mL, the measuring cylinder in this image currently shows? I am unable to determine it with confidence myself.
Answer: 610 mL
